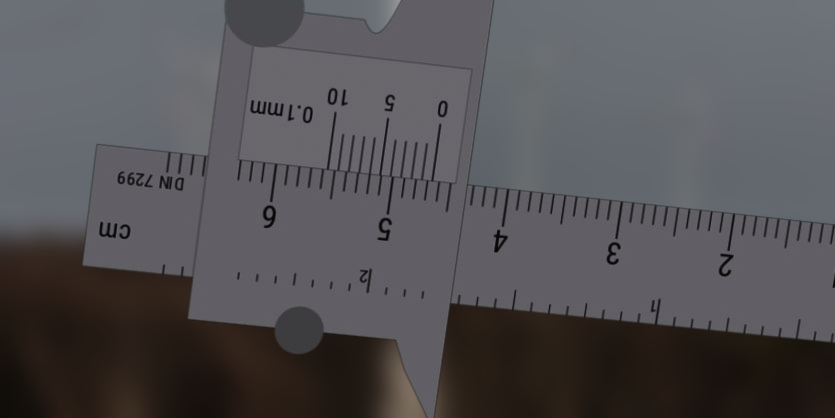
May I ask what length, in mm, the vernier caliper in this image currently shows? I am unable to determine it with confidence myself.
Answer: 46.6 mm
